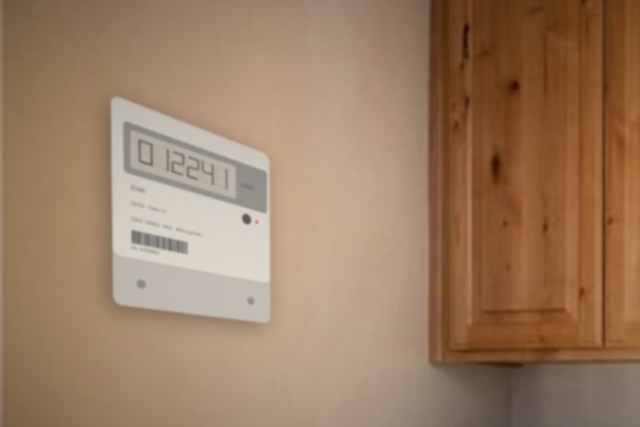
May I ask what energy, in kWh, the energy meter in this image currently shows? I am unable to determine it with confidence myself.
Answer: 12241 kWh
